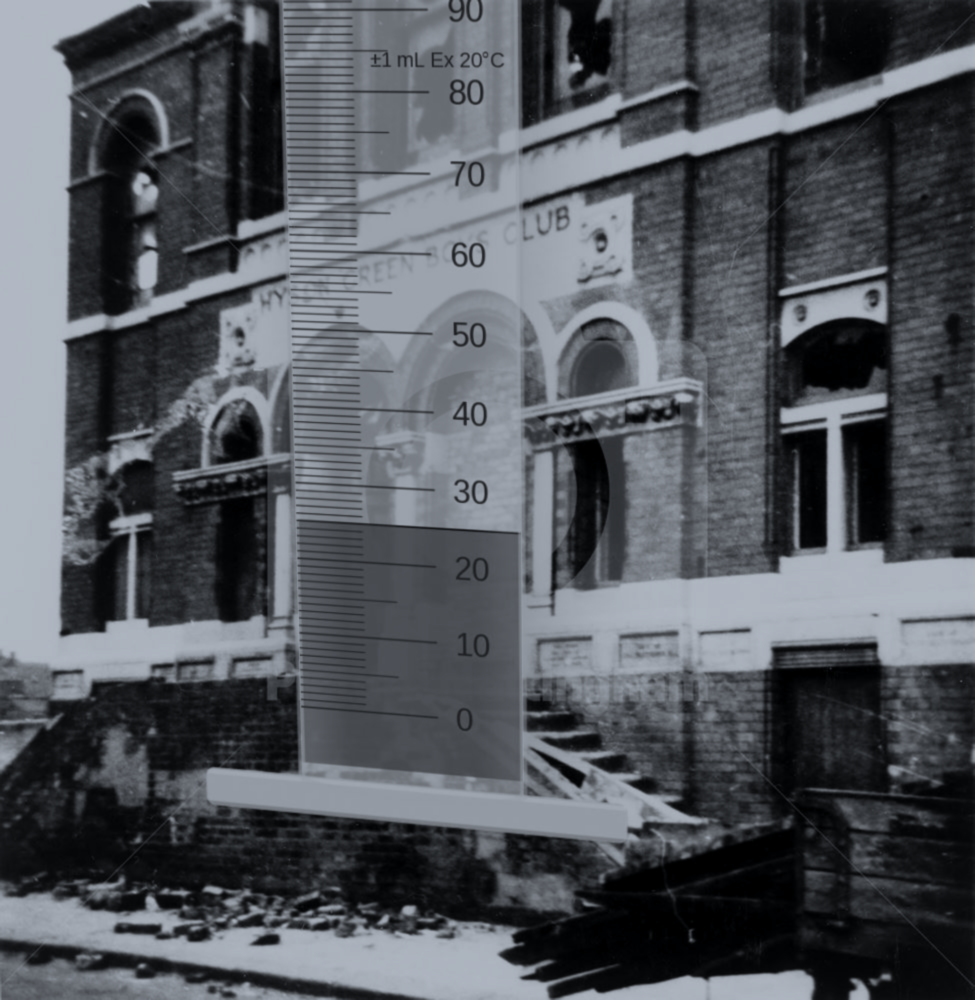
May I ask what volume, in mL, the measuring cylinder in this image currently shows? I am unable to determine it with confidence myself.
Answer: 25 mL
